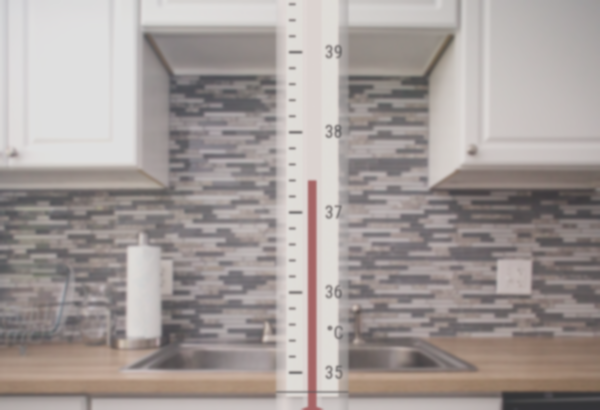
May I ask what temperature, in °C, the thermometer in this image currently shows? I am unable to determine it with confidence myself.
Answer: 37.4 °C
